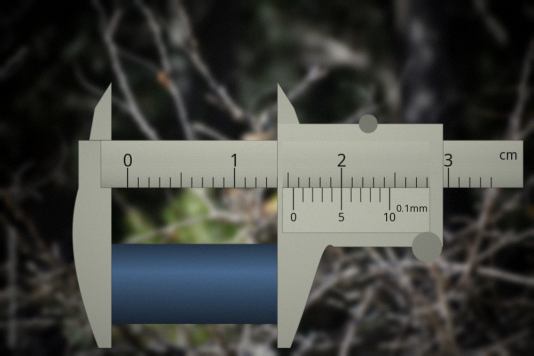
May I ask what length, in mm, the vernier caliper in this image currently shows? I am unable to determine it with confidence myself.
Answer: 15.5 mm
